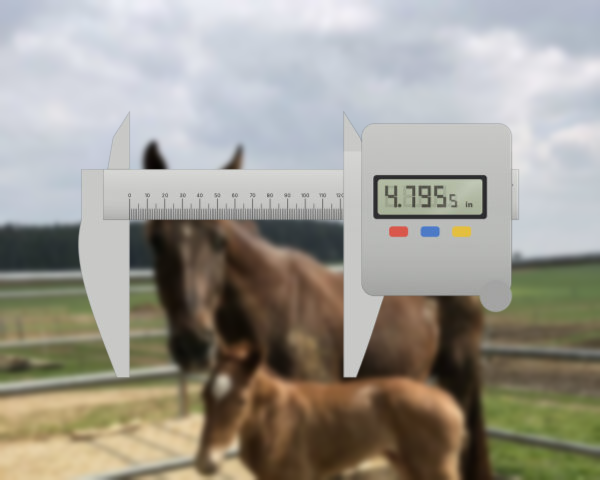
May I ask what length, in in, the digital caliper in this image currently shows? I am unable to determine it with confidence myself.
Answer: 4.7955 in
